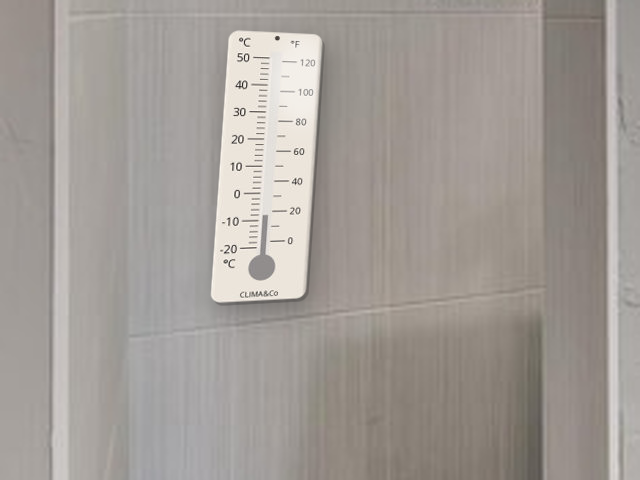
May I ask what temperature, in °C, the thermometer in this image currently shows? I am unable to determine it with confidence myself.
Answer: -8 °C
